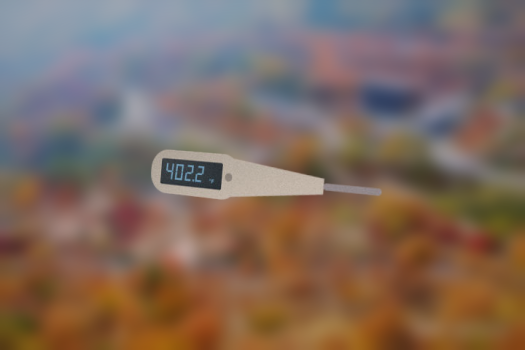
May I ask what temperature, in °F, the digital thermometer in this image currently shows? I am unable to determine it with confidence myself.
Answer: 402.2 °F
